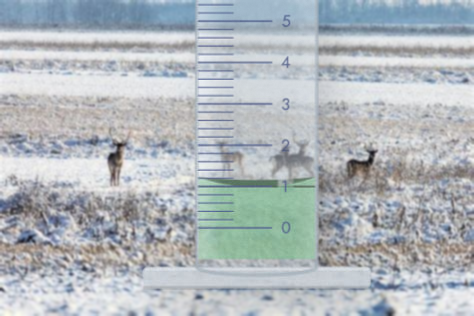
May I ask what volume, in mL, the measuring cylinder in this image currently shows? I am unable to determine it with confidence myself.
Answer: 1 mL
